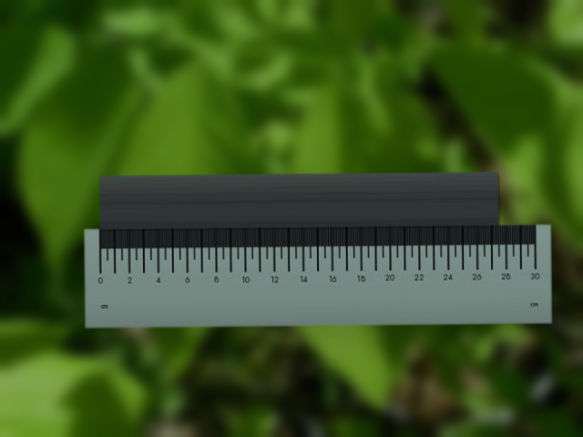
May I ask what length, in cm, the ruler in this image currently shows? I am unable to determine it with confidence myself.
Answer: 27.5 cm
